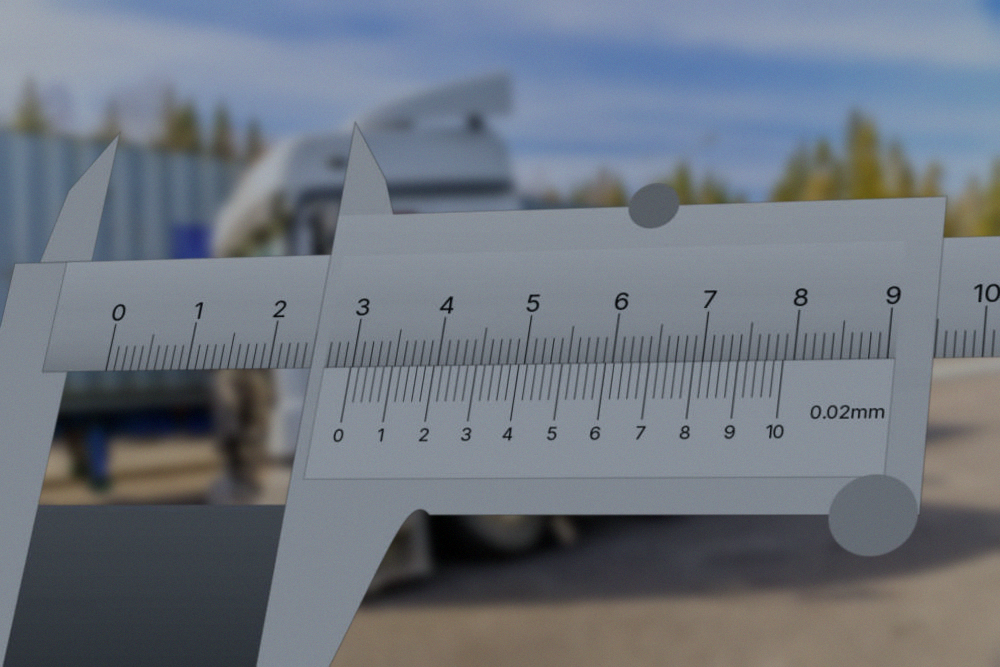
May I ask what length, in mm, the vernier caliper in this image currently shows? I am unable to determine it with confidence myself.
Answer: 29.8 mm
